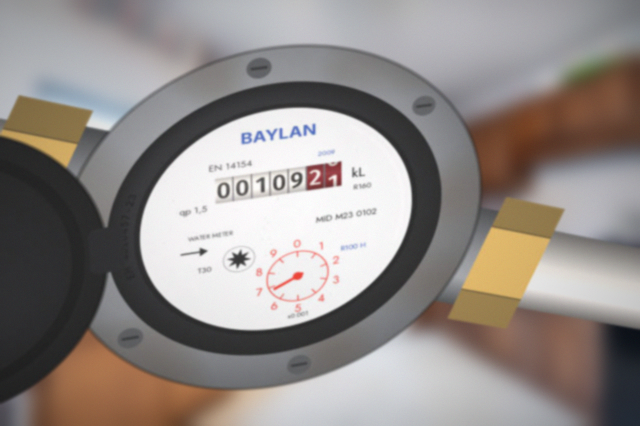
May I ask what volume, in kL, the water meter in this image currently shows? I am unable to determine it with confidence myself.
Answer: 109.206 kL
